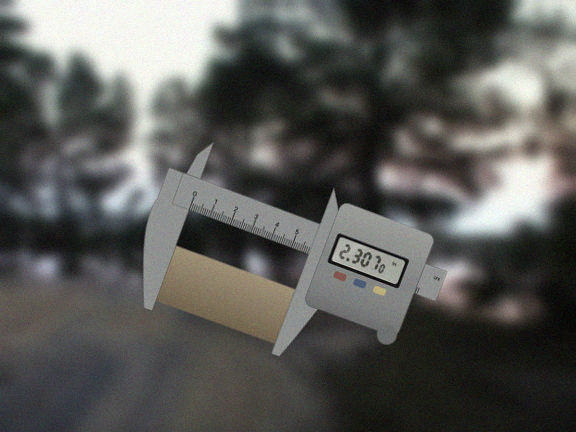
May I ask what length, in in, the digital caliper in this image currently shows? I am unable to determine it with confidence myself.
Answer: 2.3070 in
